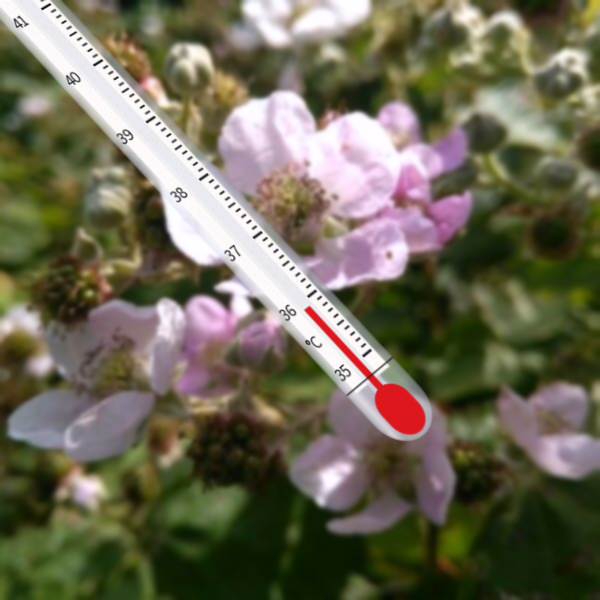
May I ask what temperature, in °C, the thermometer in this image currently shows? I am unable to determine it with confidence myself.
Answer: 35.9 °C
